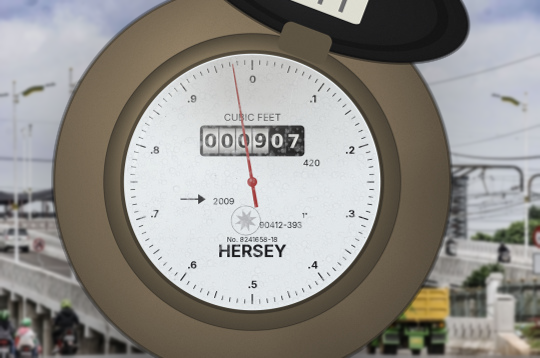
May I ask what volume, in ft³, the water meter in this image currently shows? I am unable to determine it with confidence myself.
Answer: 906.97 ft³
